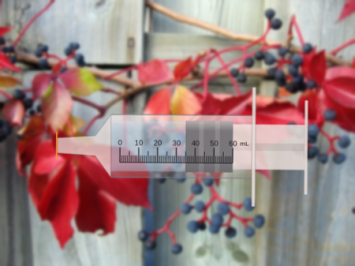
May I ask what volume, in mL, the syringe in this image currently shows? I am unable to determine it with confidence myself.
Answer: 35 mL
